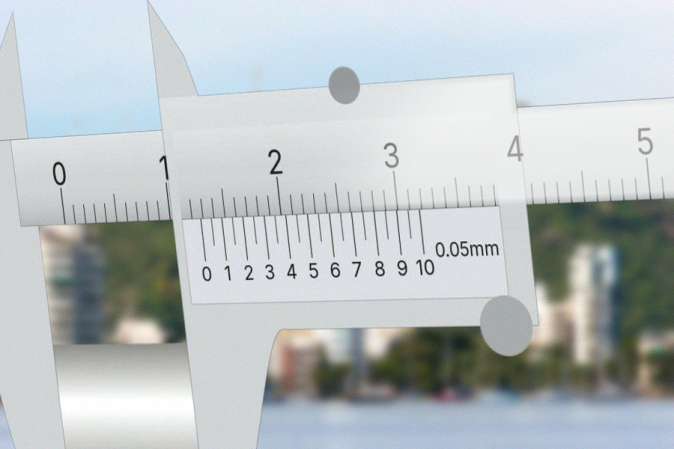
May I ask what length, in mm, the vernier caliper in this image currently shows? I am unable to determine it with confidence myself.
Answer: 12.8 mm
